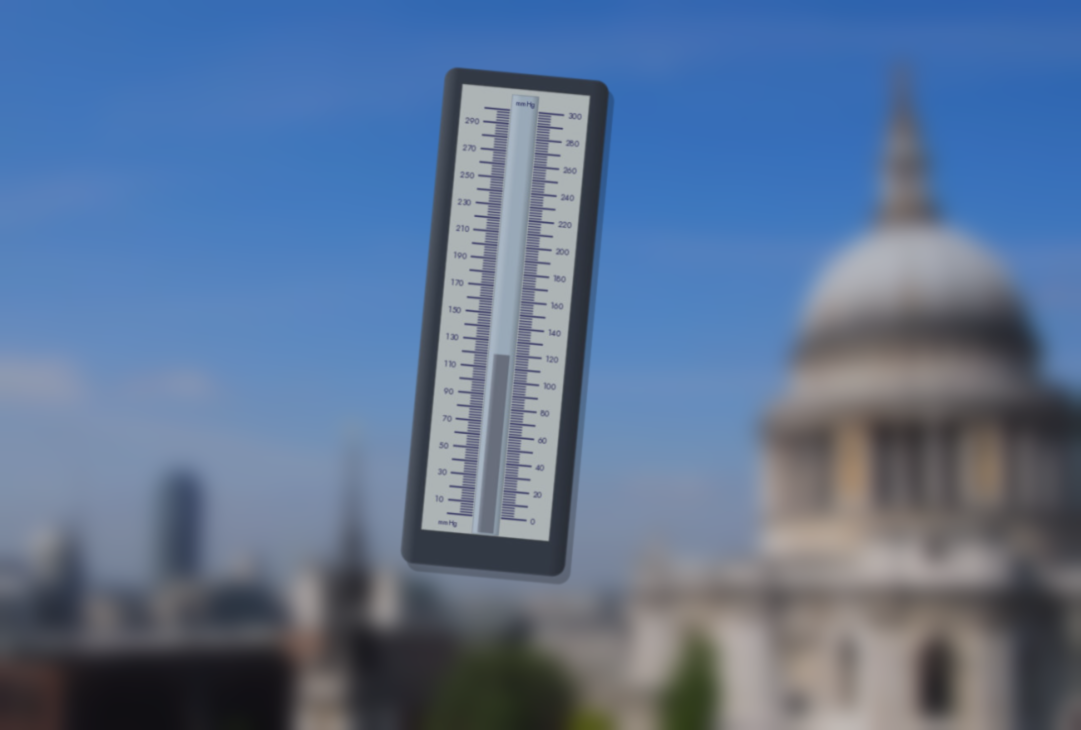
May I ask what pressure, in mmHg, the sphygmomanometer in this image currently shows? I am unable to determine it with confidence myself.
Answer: 120 mmHg
